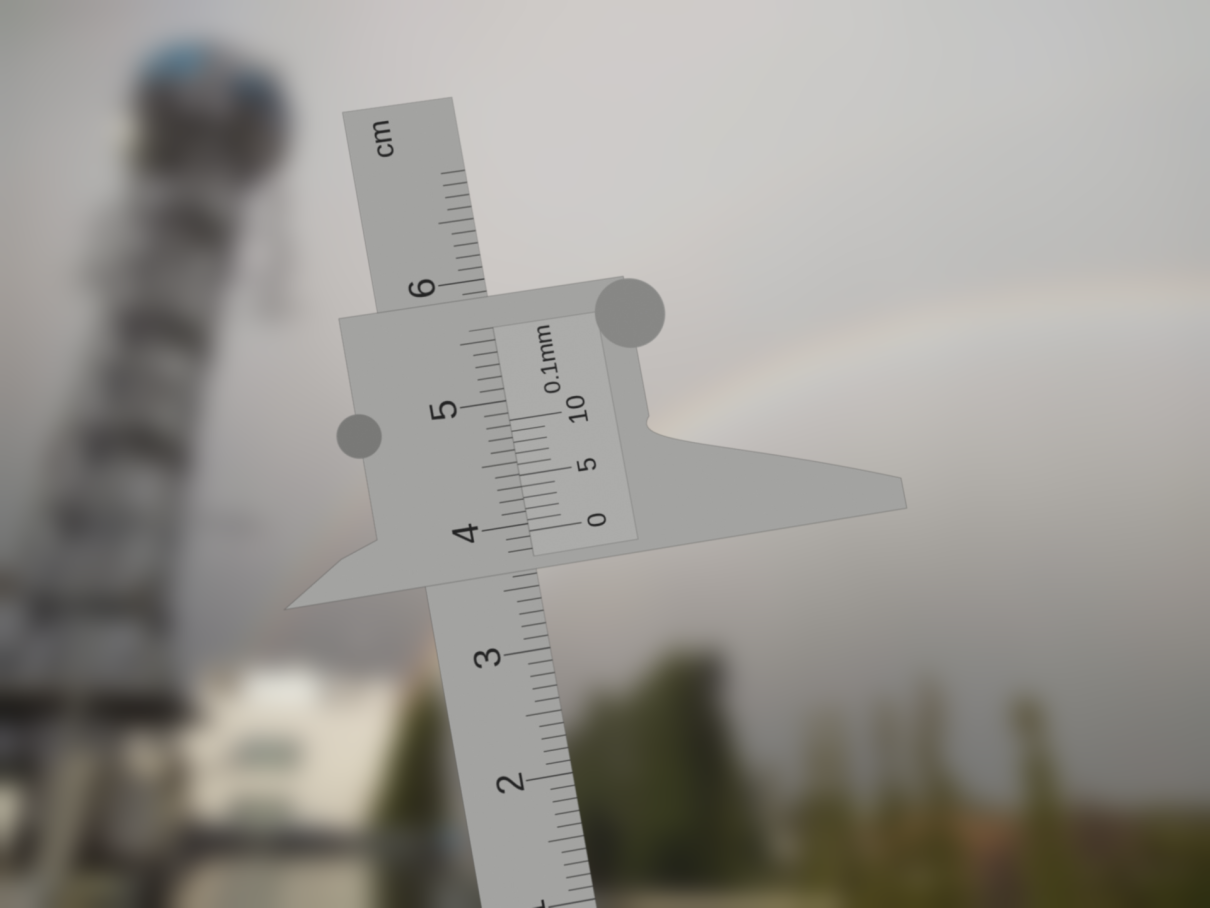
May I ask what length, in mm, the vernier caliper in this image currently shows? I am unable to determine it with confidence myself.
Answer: 39.4 mm
